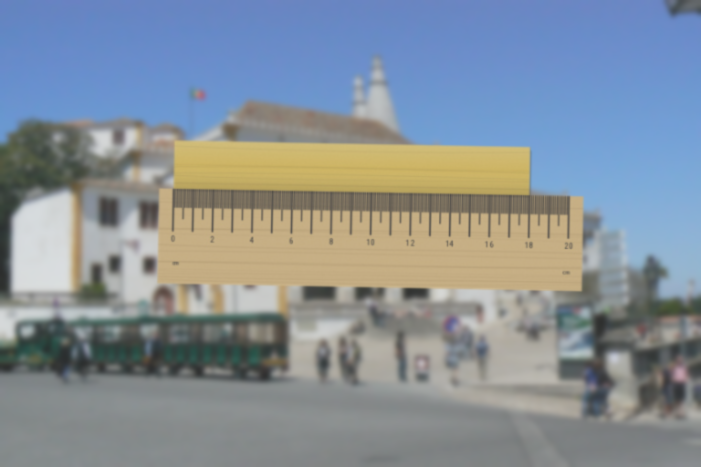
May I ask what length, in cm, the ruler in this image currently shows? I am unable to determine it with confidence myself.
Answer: 18 cm
